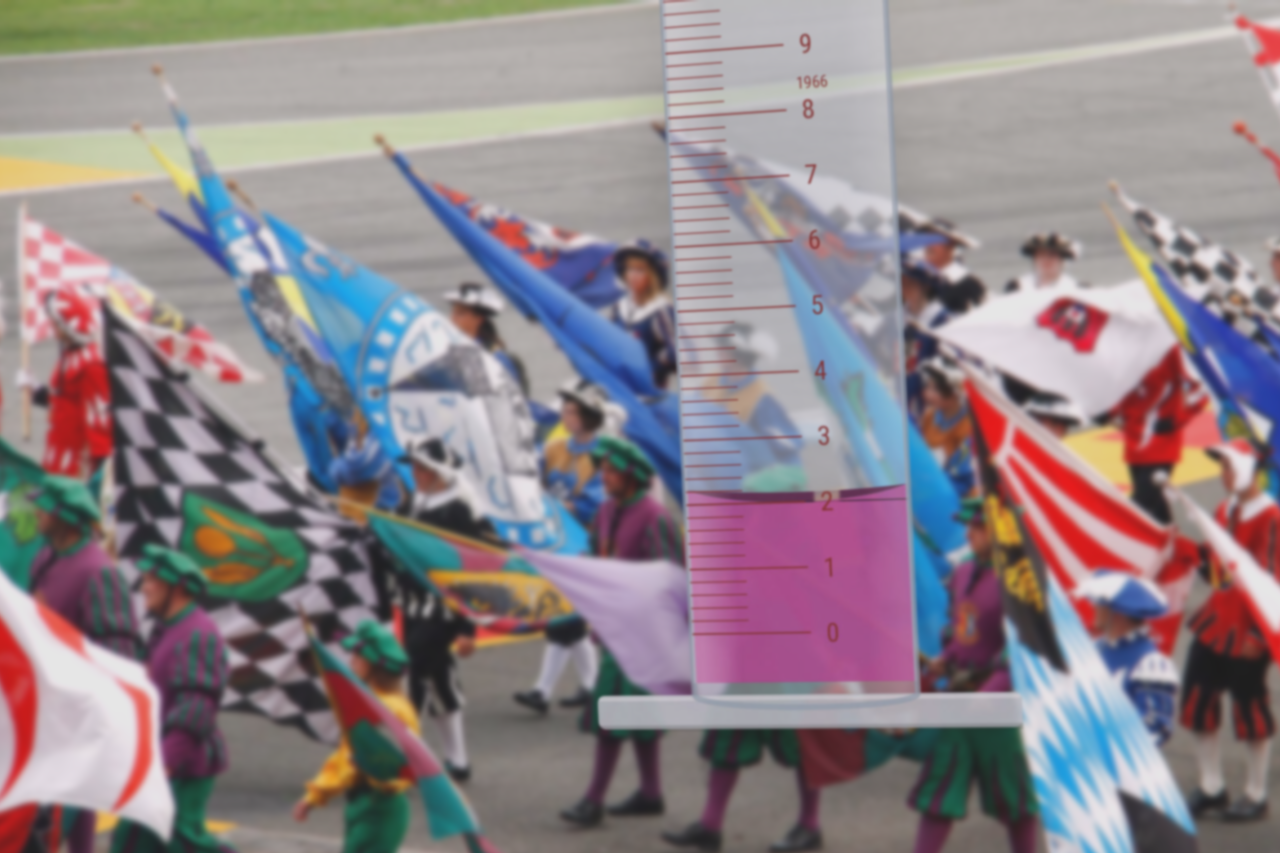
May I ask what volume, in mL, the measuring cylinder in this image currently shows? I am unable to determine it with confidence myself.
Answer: 2 mL
